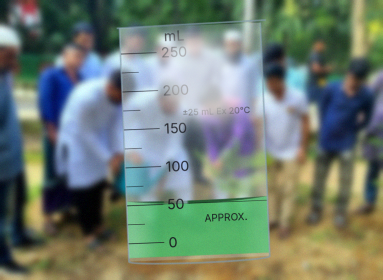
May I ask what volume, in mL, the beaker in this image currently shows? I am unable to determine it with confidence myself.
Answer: 50 mL
